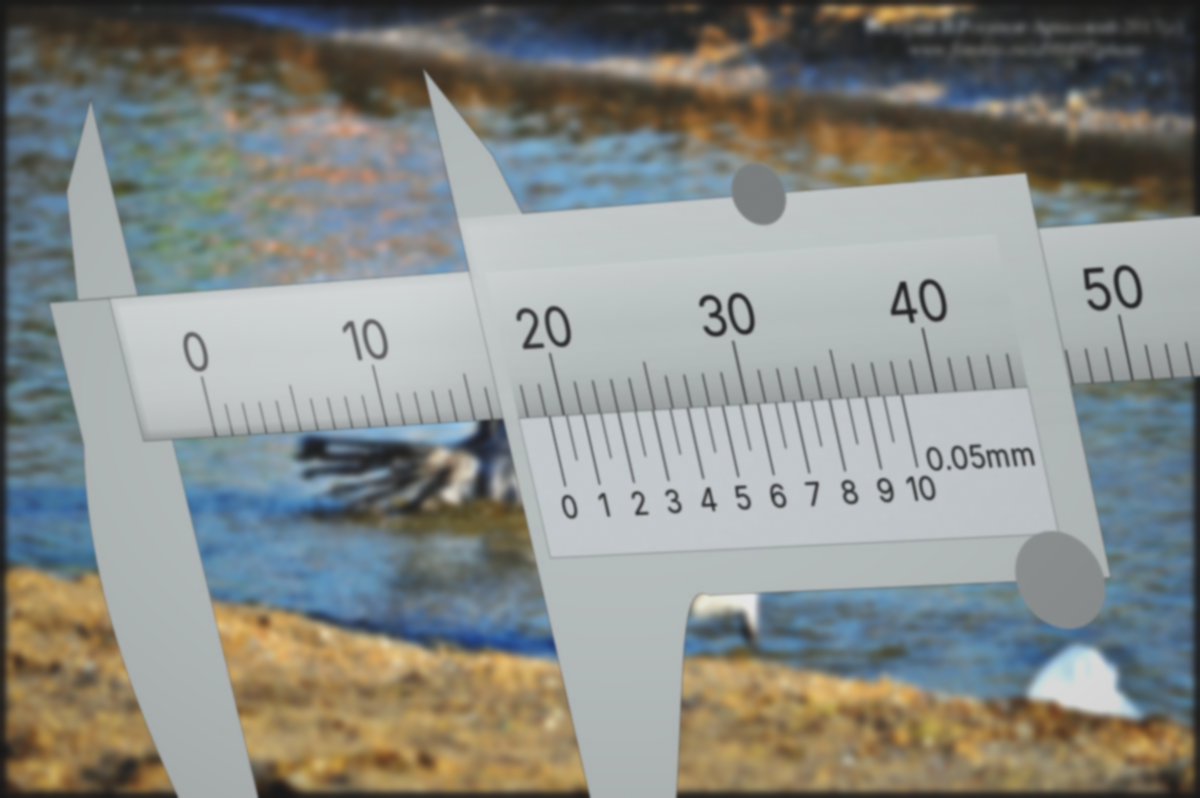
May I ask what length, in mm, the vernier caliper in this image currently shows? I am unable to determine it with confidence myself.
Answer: 19.2 mm
